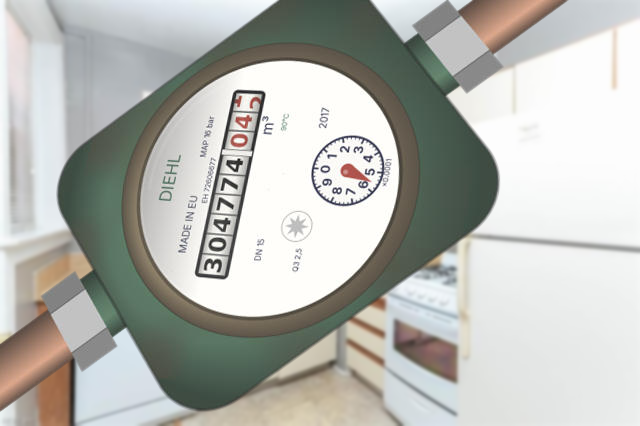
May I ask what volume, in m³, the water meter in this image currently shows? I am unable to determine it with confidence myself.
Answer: 304774.0415 m³
